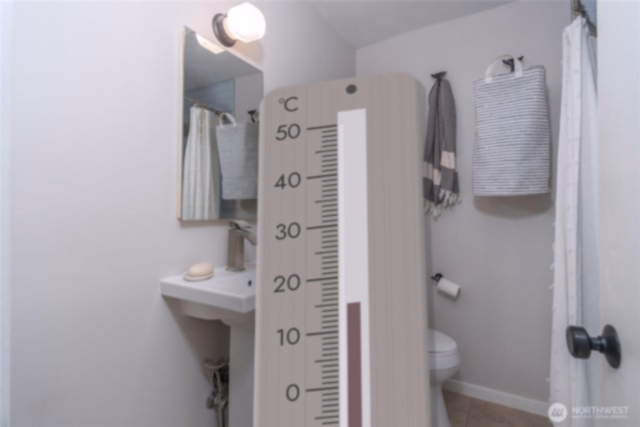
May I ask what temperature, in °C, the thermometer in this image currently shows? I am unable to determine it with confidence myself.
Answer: 15 °C
